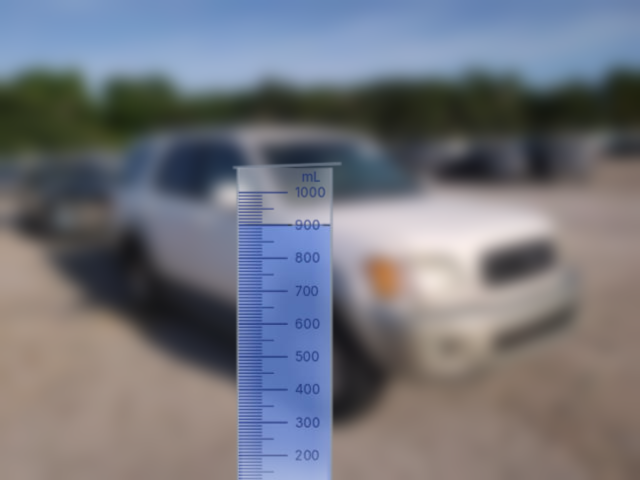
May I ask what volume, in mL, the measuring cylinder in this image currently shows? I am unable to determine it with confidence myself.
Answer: 900 mL
